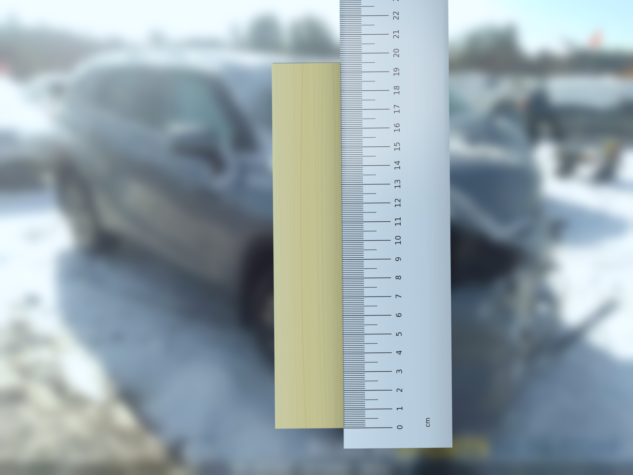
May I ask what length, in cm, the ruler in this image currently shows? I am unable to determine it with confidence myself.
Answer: 19.5 cm
